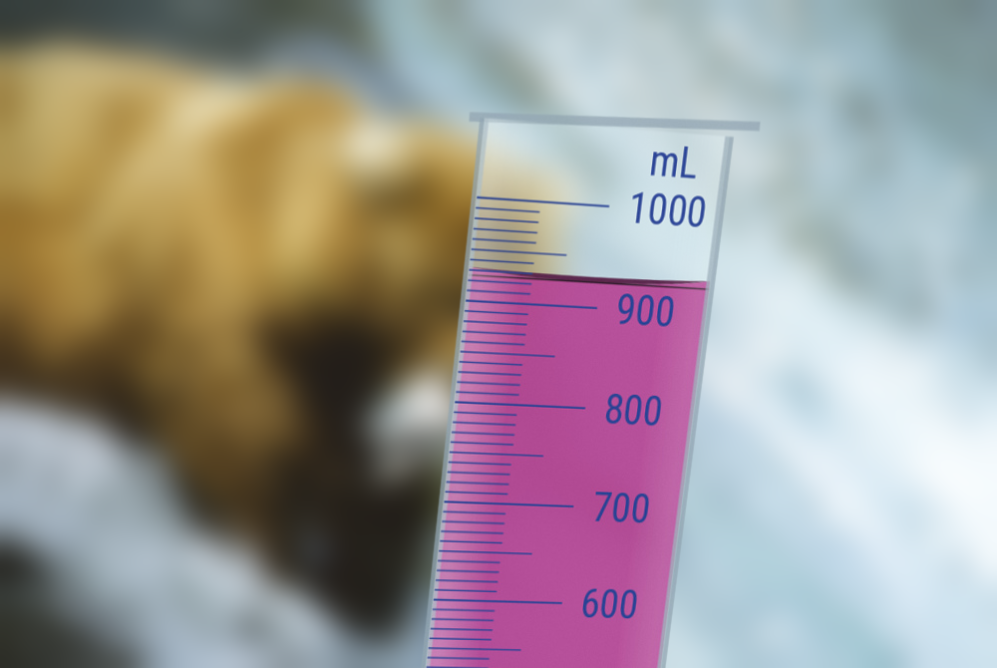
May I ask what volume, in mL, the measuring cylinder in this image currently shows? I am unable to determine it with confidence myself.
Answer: 925 mL
